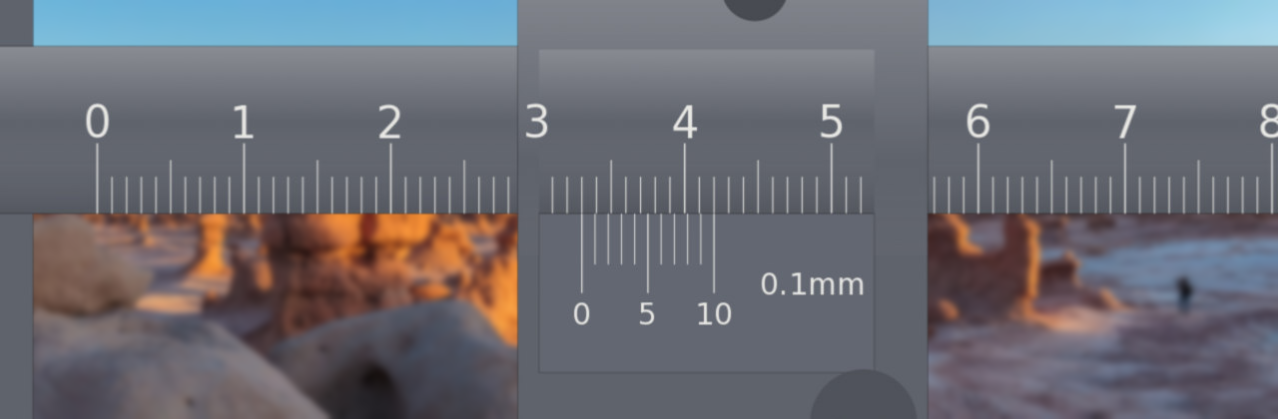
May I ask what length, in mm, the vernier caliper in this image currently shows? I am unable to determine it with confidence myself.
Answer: 33.0 mm
